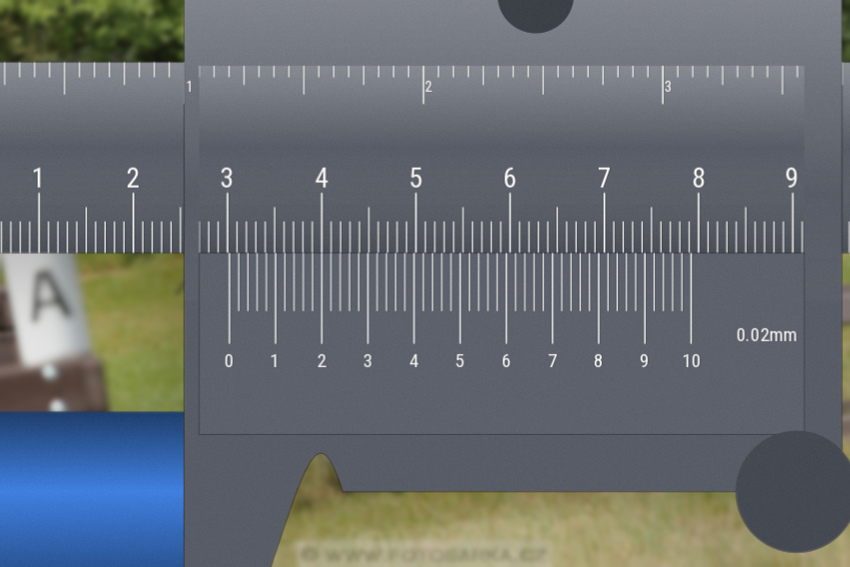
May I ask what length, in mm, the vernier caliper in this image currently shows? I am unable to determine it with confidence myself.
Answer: 30.2 mm
